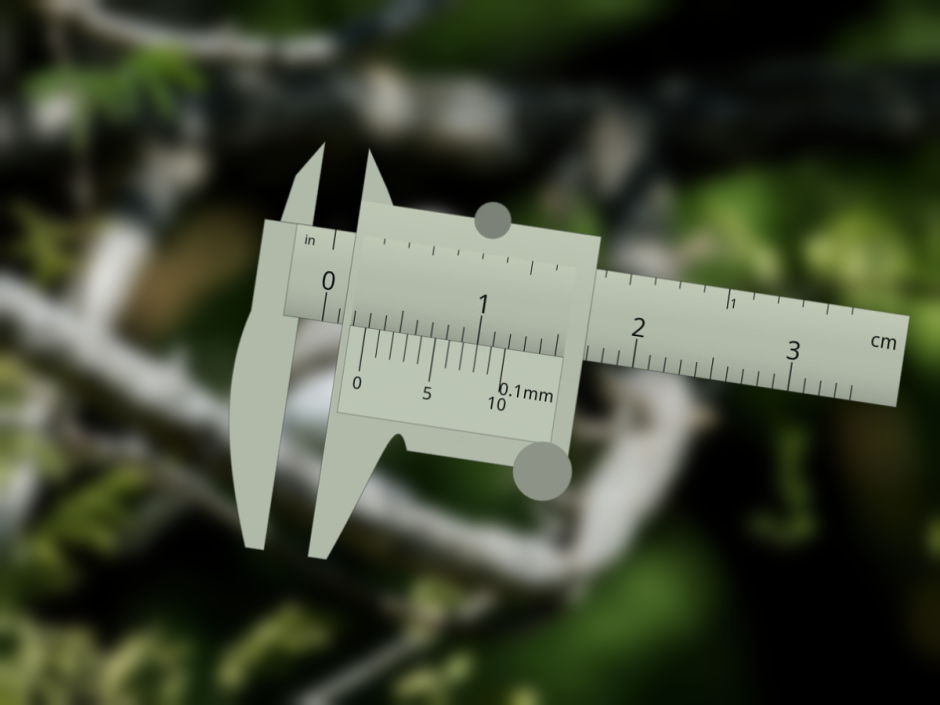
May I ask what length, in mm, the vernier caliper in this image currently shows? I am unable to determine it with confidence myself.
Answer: 2.8 mm
